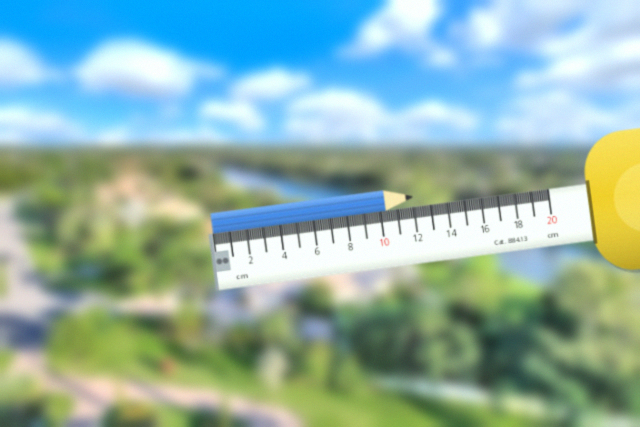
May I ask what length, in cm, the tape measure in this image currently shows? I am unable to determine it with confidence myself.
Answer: 12 cm
